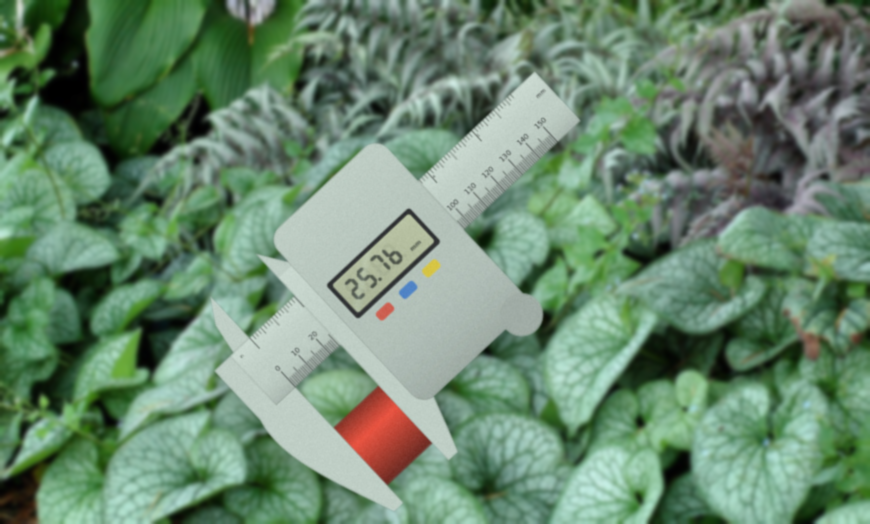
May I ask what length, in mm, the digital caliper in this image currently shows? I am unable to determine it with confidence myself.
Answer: 25.76 mm
